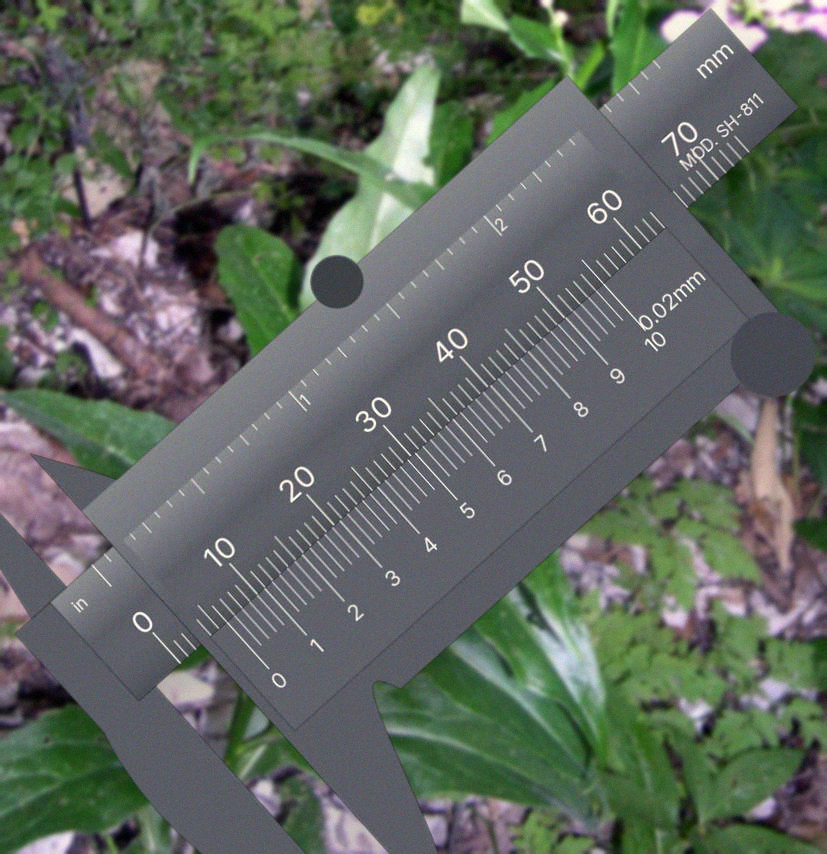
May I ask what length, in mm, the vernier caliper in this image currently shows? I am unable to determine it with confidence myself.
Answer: 6.0 mm
